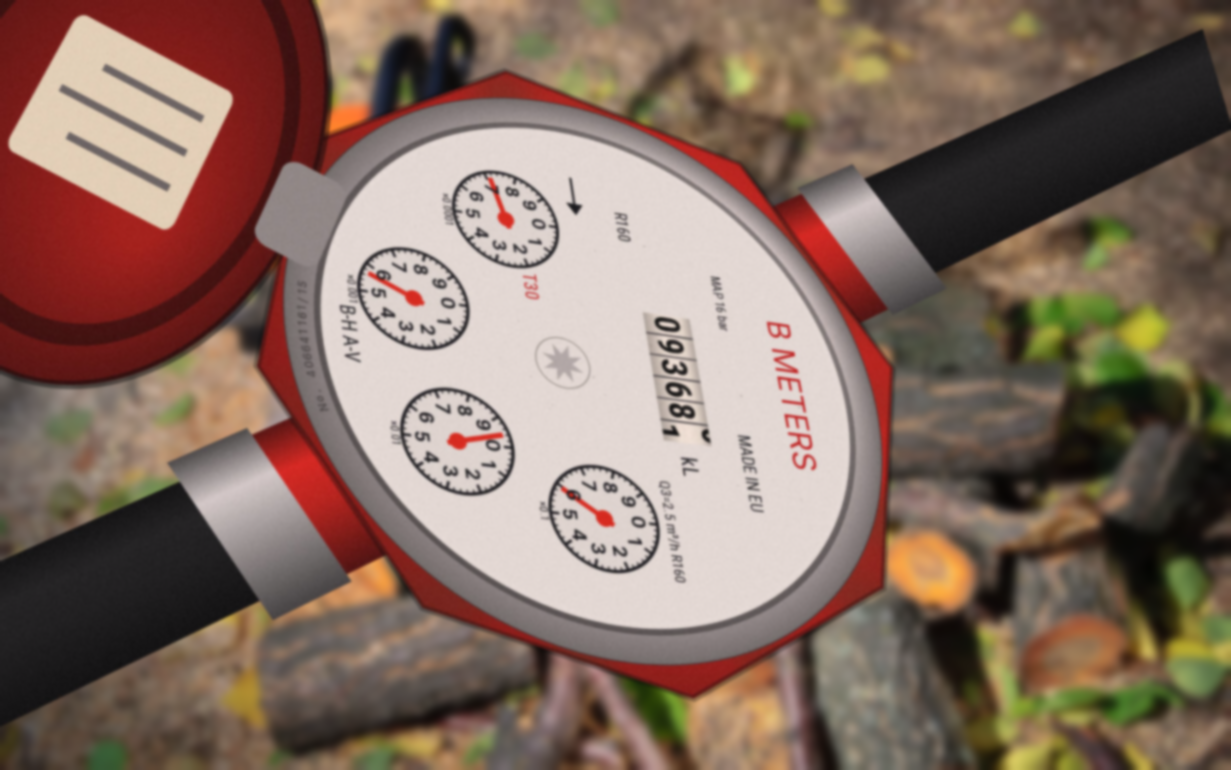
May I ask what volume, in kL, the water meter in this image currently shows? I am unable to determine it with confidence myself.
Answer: 93680.5957 kL
